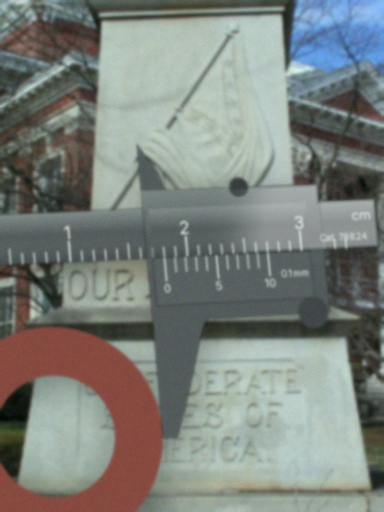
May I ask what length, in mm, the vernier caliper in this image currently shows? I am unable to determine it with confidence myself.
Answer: 18.0 mm
